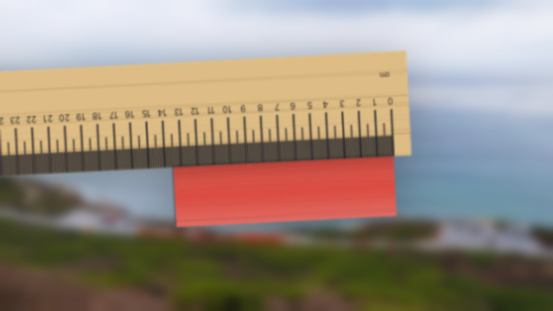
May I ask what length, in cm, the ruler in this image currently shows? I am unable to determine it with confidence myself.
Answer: 13.5 cm
